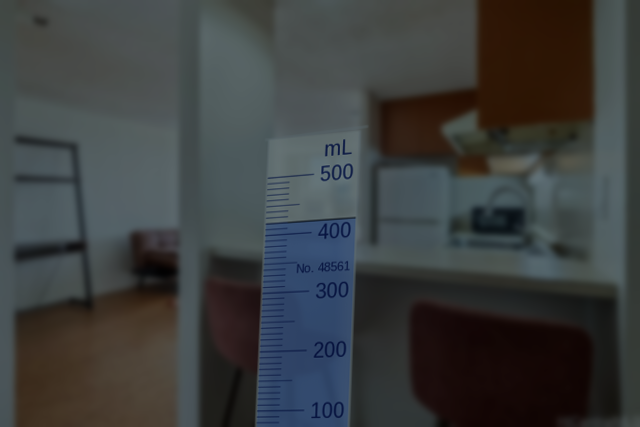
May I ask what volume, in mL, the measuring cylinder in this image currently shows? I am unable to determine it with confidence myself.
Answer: 420 mL
